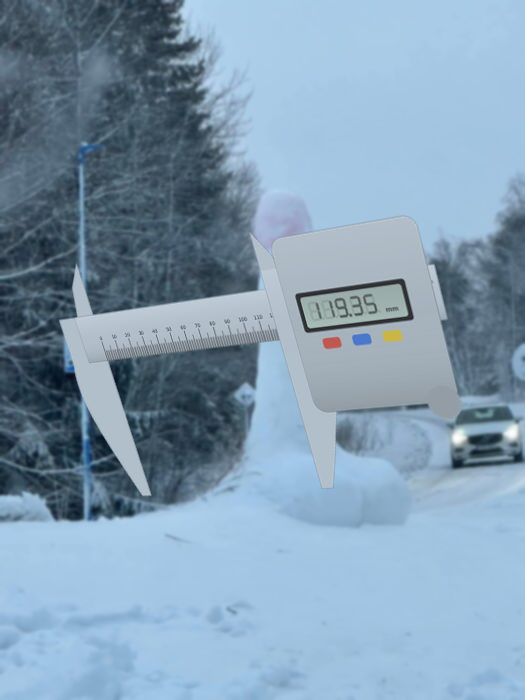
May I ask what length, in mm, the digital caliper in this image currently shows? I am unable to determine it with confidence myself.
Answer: 119.35 mm
